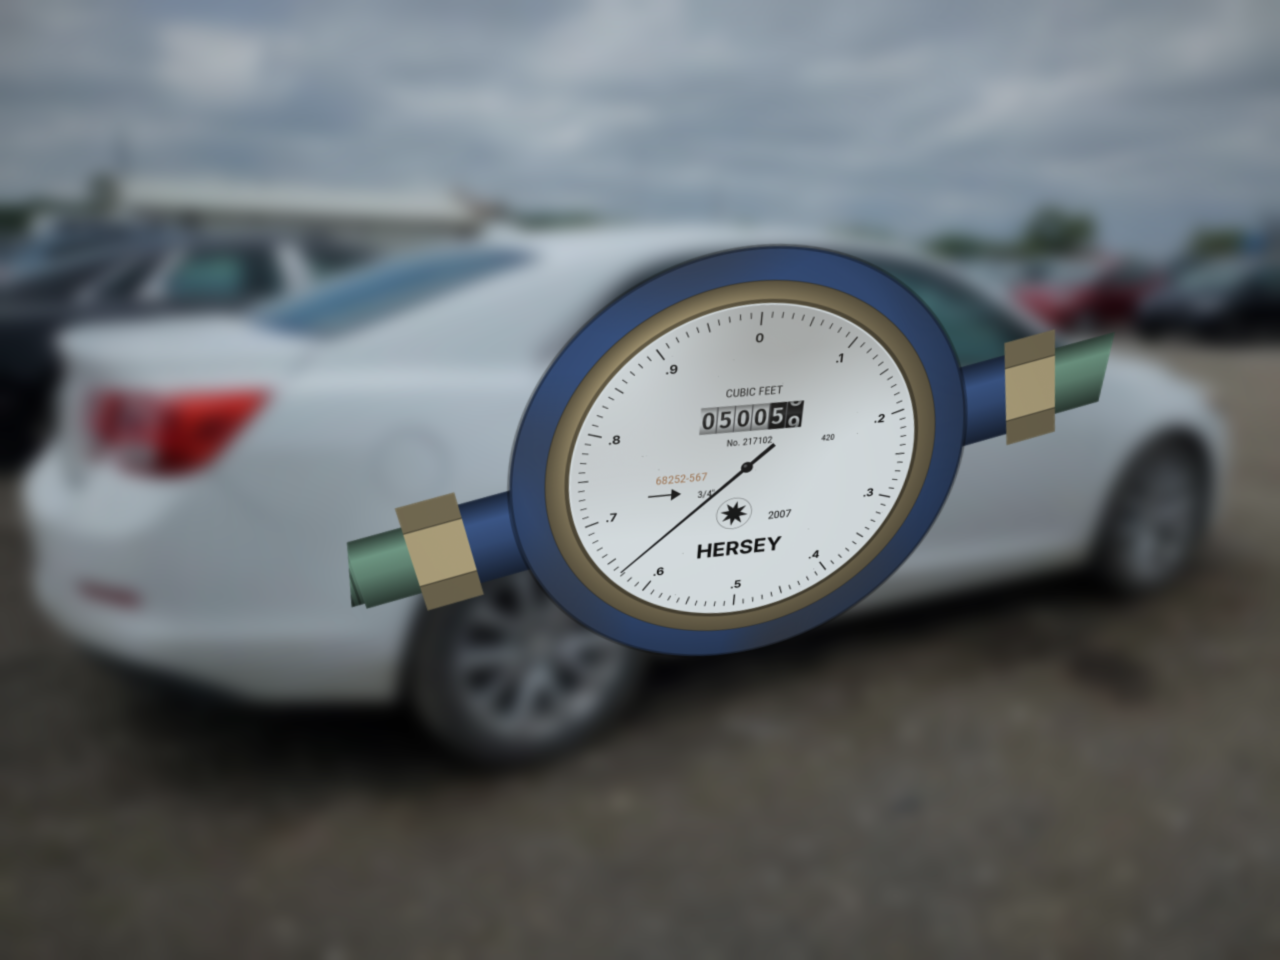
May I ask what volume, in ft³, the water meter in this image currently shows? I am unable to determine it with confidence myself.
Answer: 50058.63 ft³
